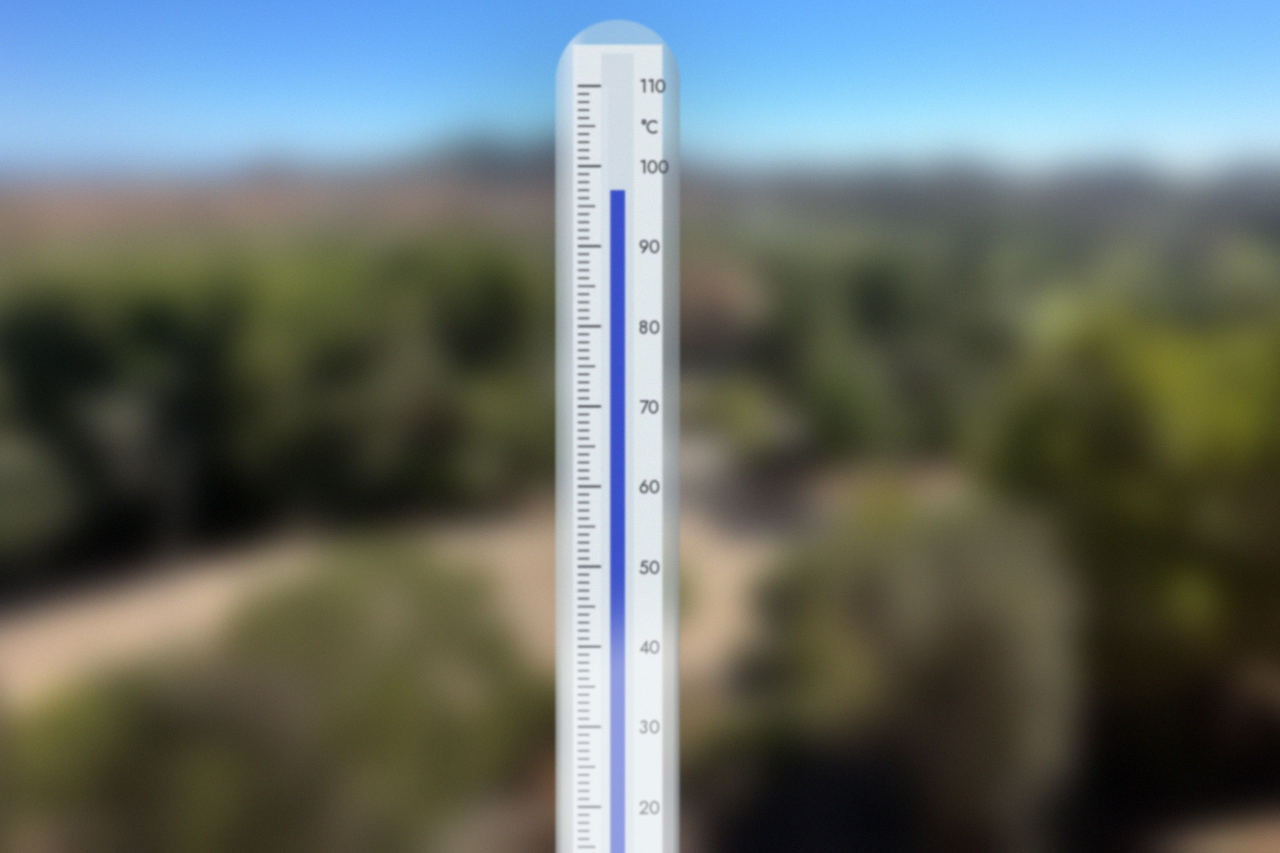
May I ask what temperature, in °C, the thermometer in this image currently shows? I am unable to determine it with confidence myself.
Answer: 97 °C
